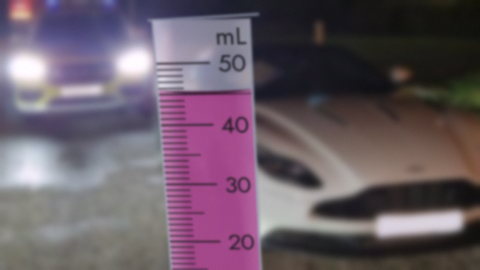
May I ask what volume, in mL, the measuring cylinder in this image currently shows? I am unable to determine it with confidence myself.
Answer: 45 mL
